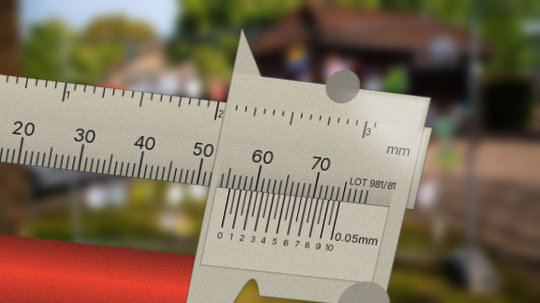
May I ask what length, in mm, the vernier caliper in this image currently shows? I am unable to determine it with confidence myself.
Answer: 55.6 mm
